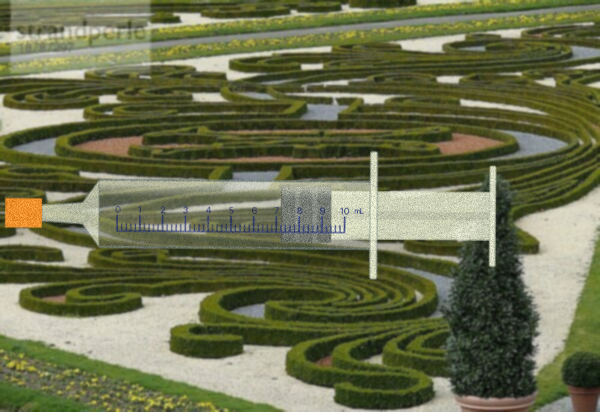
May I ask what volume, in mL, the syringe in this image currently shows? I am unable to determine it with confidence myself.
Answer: 7.2 mL
